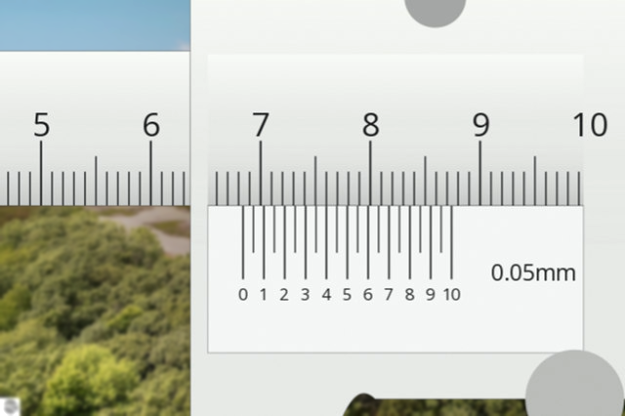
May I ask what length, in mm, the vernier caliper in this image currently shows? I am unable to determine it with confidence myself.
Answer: 68.4 mm
